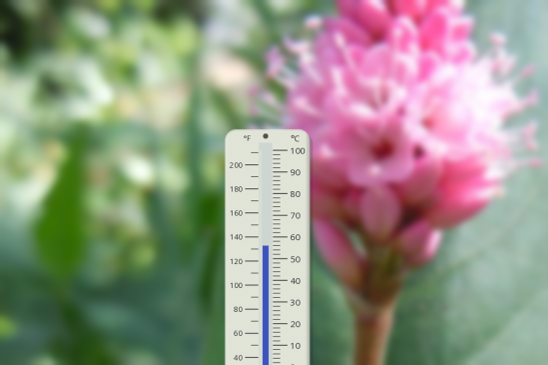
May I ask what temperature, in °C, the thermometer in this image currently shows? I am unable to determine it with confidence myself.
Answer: 56 °C
